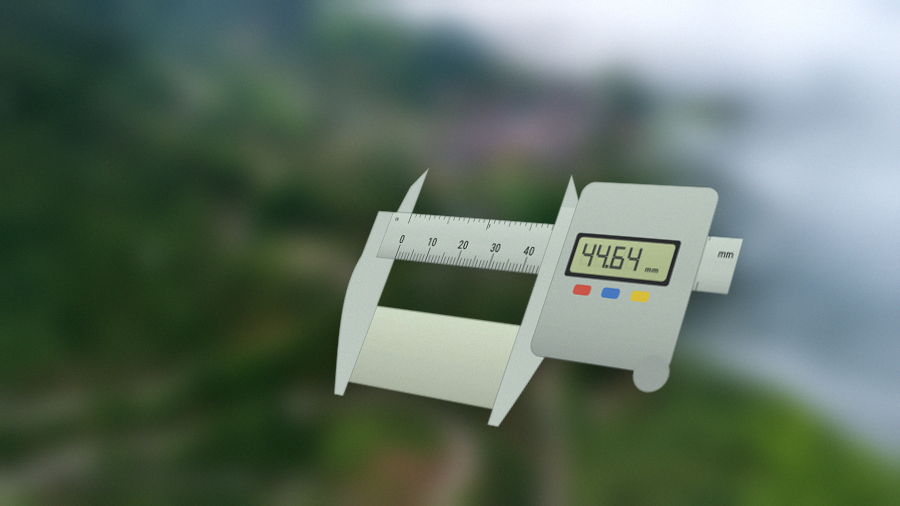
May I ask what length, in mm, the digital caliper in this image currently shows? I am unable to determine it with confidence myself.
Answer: 44.64 mm
